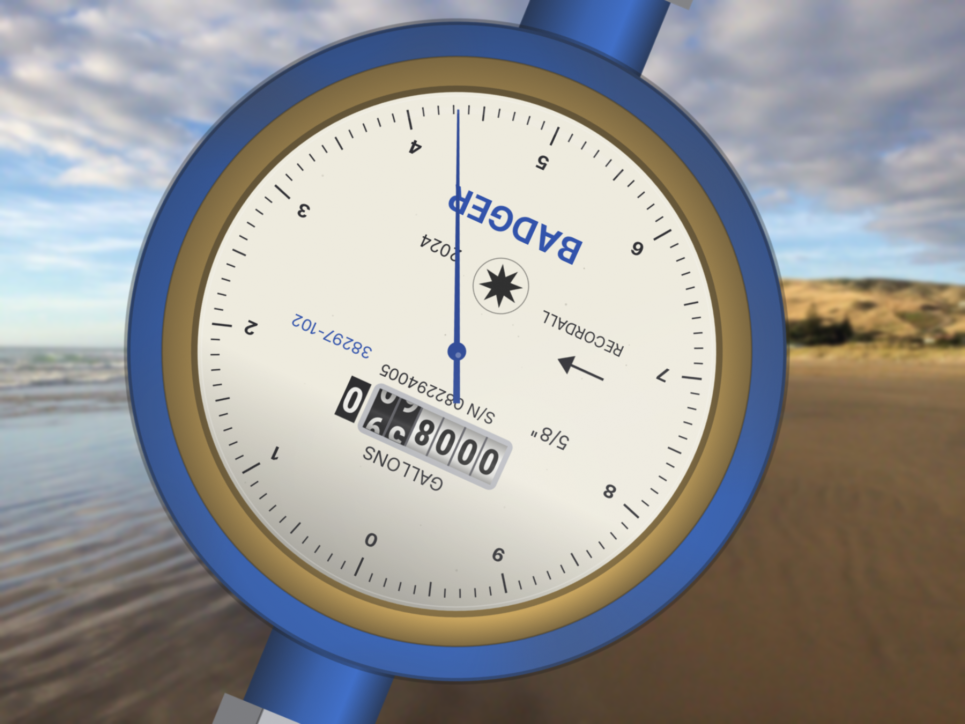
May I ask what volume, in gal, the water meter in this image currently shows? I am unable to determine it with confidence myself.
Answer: 8594.3 gal
